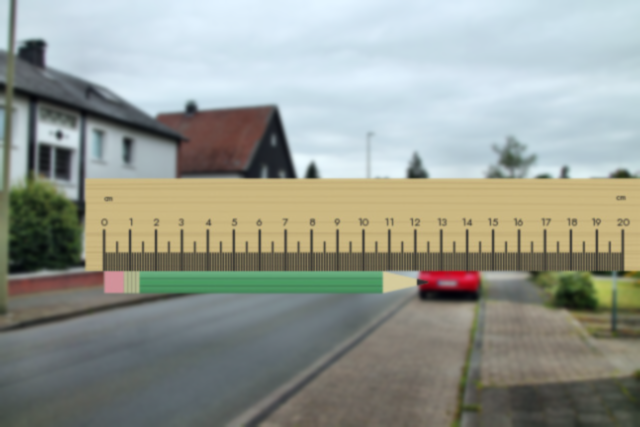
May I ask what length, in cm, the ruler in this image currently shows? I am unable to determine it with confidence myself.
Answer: 12.5 cm
